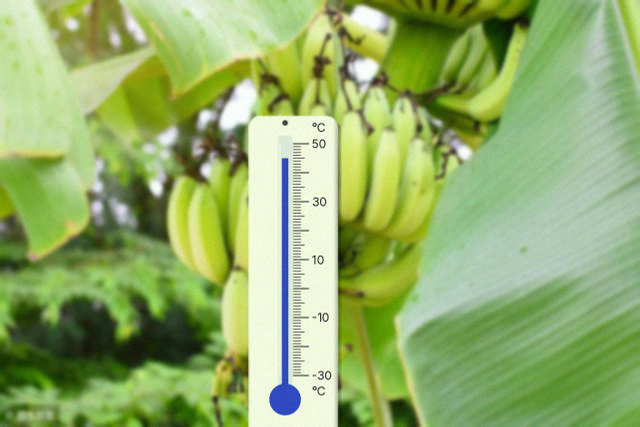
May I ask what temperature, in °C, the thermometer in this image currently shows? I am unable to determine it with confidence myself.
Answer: 45 °C
